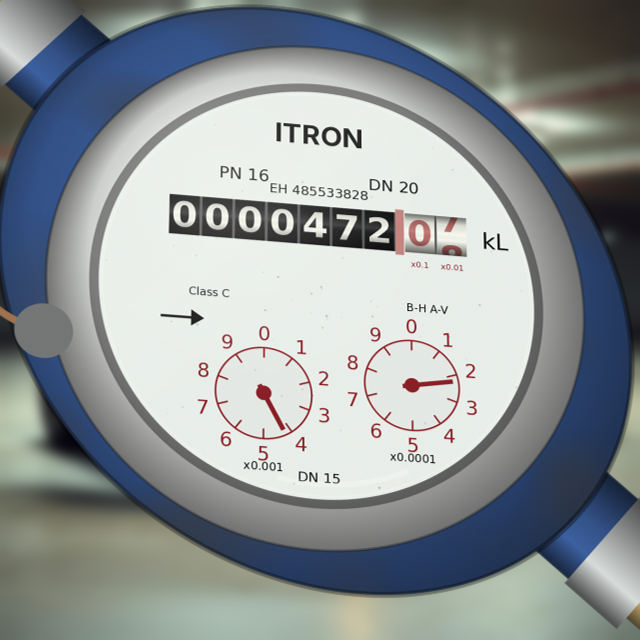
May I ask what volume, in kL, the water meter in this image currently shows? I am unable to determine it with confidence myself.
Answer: 472.0742 kL
